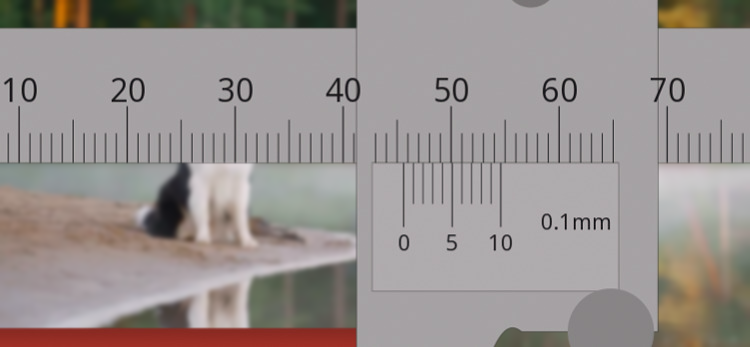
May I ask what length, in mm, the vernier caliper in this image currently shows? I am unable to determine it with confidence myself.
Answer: 45.6 mm
